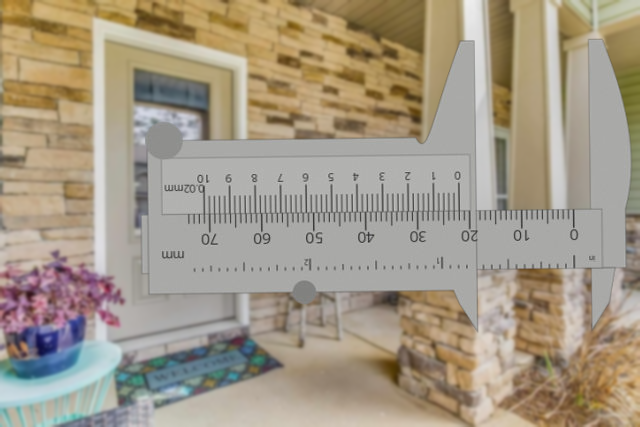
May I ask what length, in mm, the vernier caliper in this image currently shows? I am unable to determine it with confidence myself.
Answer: 22.0 mm
